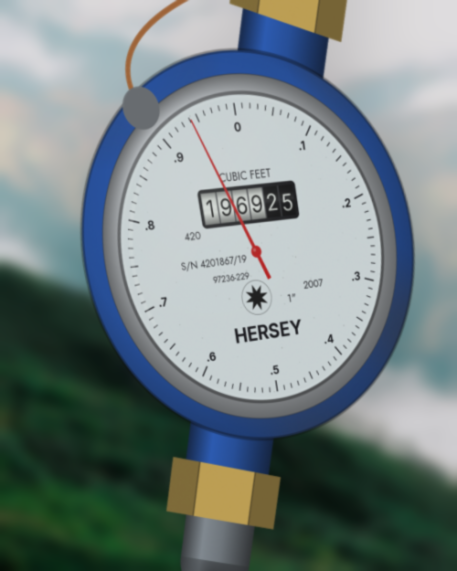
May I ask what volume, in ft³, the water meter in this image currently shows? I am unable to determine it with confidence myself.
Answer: 196924.94 ft³
